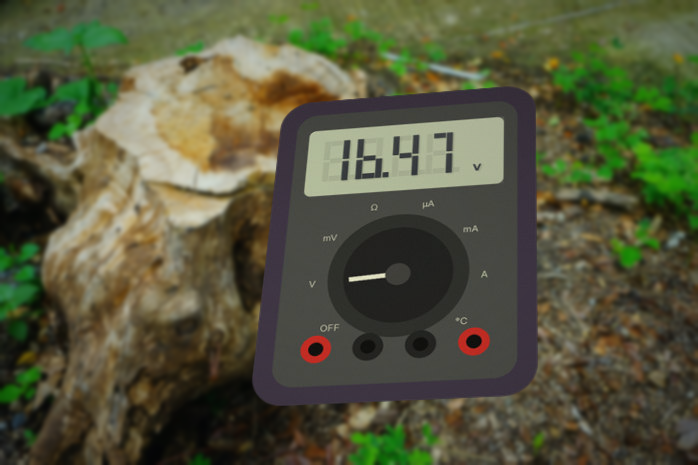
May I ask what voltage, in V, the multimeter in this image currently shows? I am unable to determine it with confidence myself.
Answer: 16.47 V
